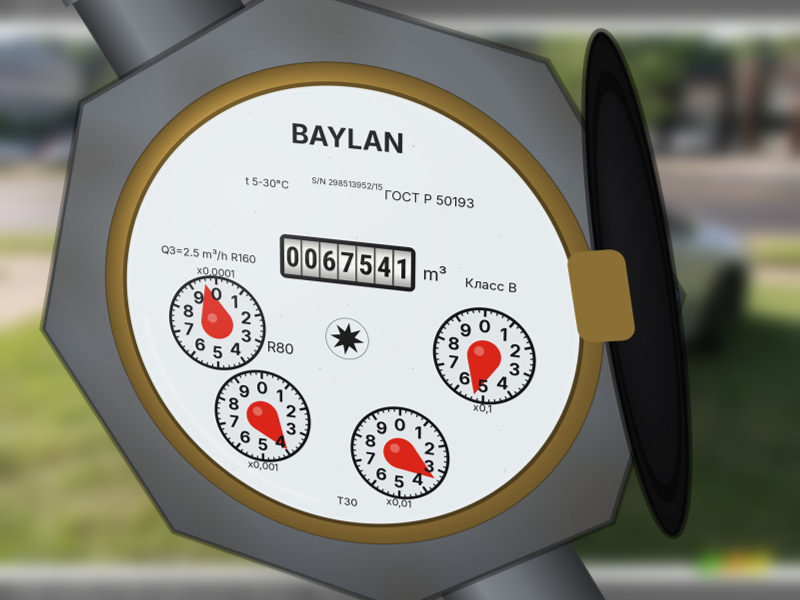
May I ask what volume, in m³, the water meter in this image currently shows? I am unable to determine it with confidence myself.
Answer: 67541.5339 m³
